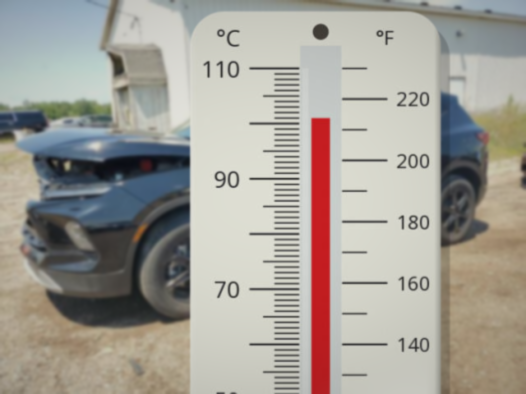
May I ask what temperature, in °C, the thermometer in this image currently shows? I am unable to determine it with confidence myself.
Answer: 101 °C
